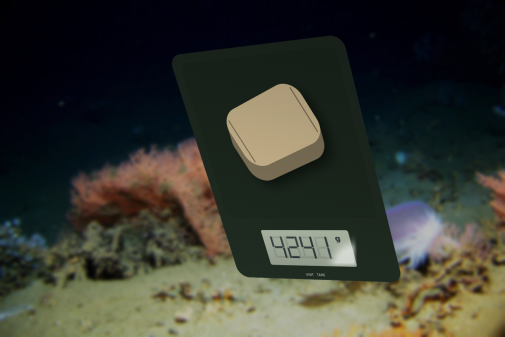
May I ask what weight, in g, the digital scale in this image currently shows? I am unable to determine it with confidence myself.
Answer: 4241 g
